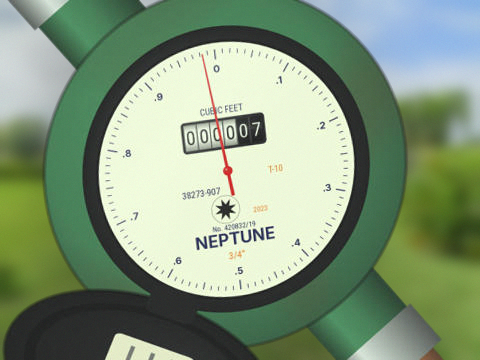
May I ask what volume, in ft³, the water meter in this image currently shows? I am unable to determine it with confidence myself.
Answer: 6.98 ft³
